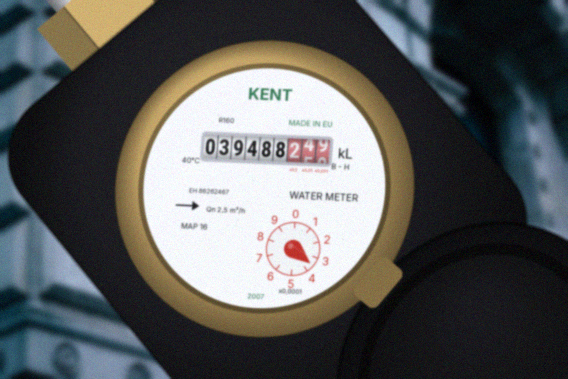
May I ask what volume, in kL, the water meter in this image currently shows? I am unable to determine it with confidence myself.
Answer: 39488.2493 kL
